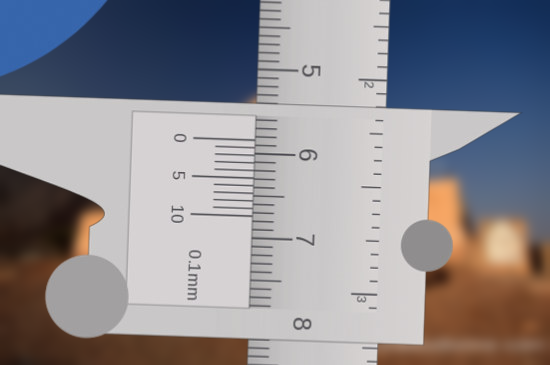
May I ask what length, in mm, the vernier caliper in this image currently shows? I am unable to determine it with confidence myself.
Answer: 58.4 mm
